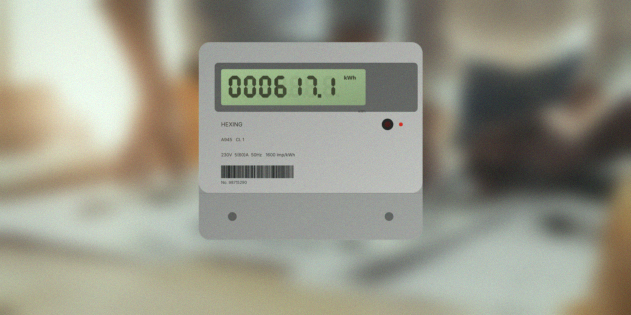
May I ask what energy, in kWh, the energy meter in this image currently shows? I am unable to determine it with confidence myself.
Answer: 617.1 kWh
